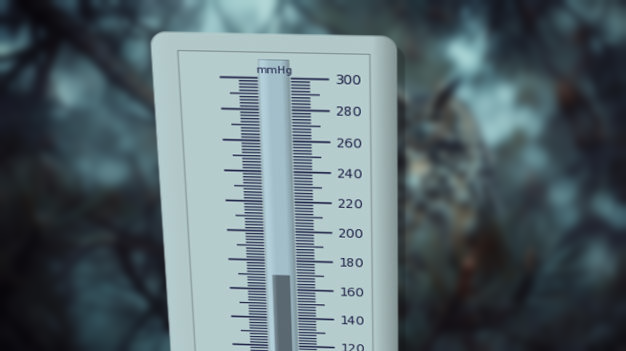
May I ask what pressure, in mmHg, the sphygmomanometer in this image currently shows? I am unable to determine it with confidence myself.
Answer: 170 mmHg
